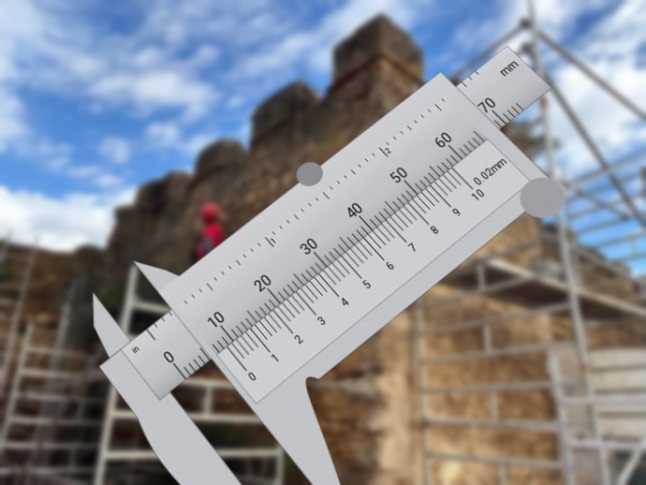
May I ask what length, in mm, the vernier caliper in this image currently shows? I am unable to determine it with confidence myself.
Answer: 8.6 mm
